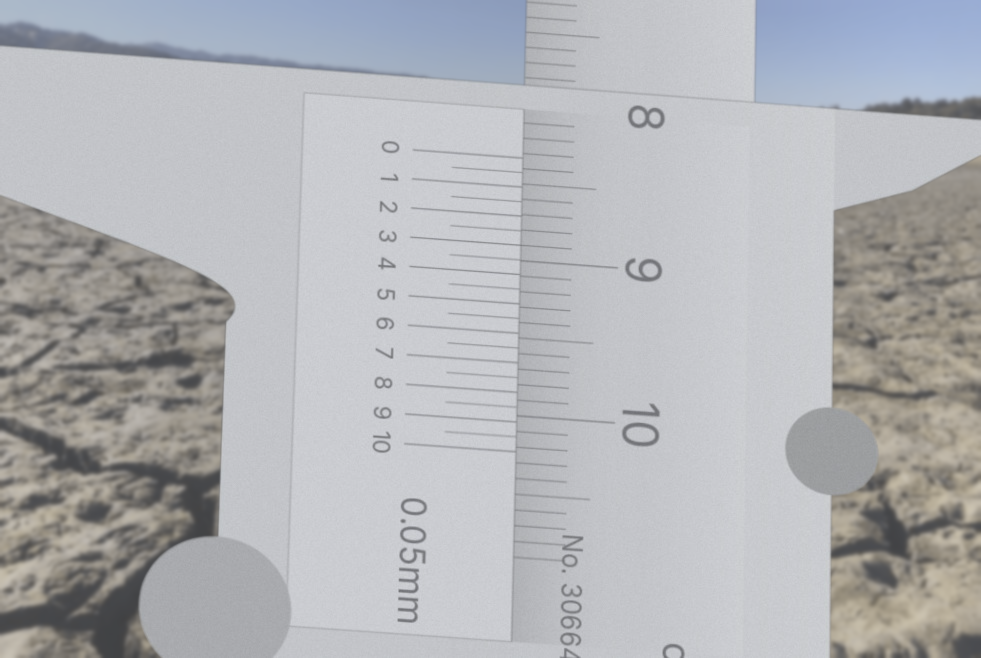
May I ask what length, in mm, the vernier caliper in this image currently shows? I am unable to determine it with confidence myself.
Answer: 83.3 mm
